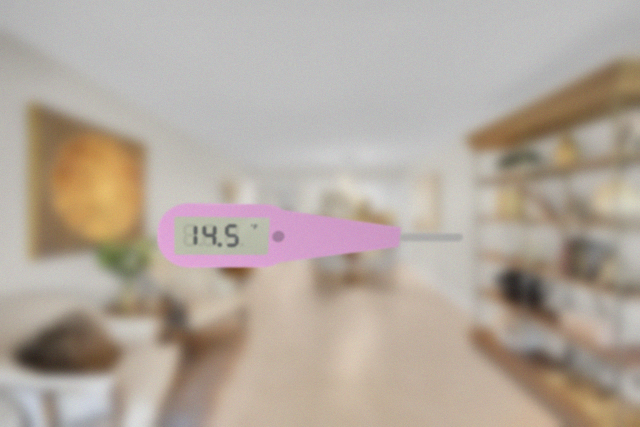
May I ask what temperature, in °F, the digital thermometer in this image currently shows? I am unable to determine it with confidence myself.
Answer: 14.5 °F
